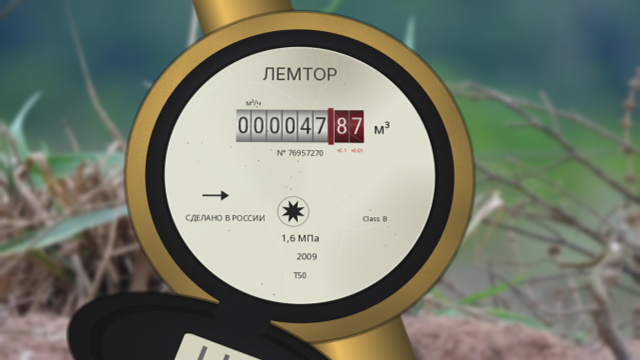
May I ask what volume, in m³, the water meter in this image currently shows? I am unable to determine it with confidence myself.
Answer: 47.87 m³
